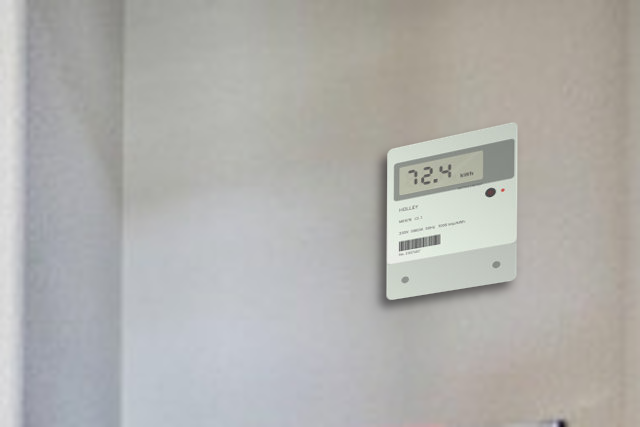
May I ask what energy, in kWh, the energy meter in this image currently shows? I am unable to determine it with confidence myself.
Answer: 72.4 kWh
